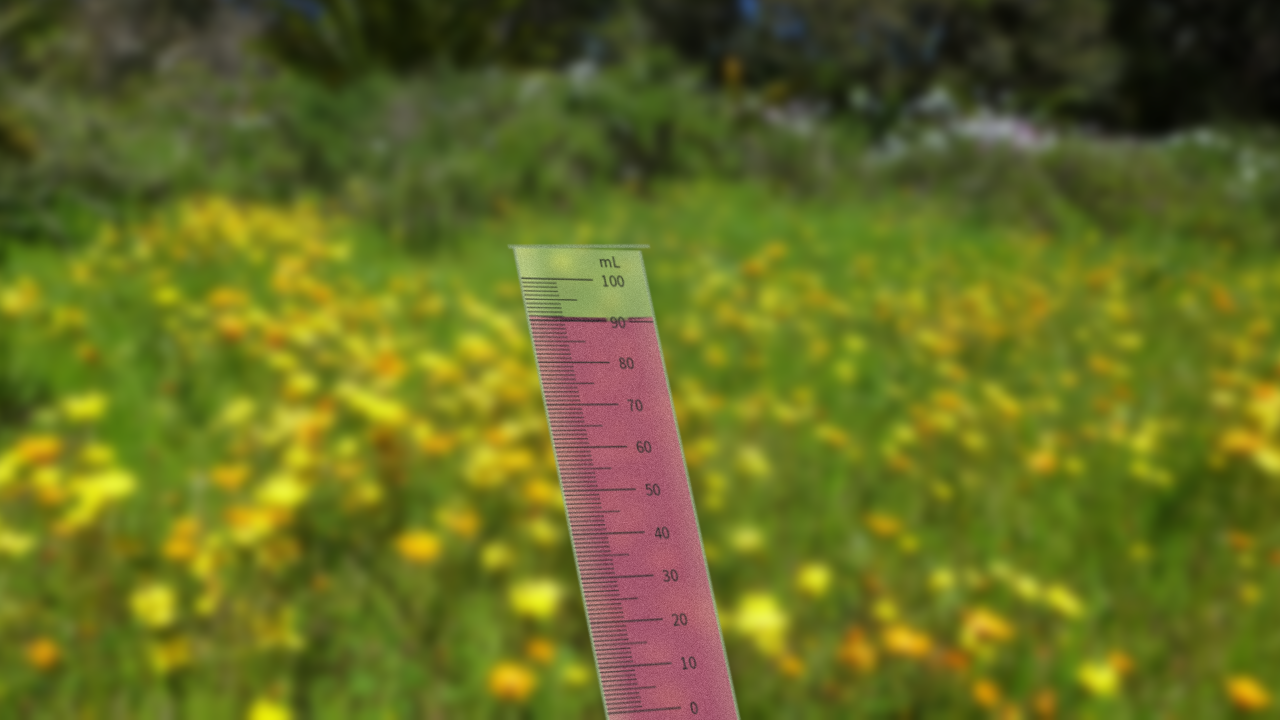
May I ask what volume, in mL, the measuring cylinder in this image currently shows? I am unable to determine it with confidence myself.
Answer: 90 mL
